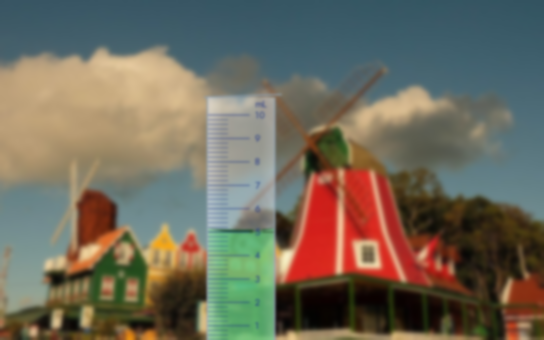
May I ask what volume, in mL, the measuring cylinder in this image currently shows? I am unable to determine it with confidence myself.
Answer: 5 mL
